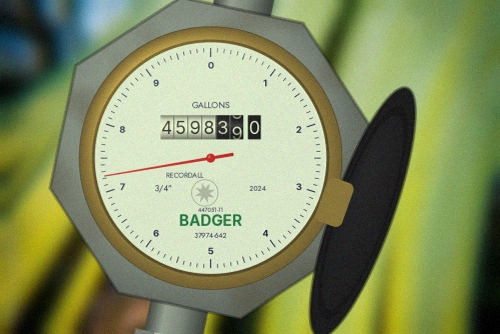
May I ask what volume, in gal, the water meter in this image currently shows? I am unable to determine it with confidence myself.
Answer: 4598387.2 gal
